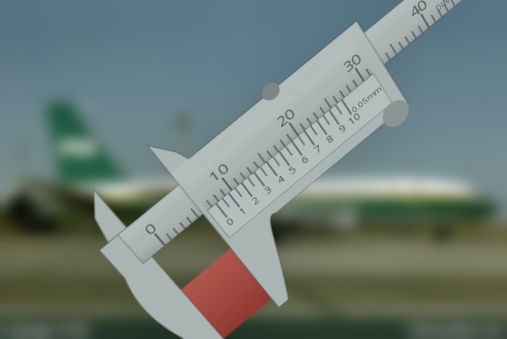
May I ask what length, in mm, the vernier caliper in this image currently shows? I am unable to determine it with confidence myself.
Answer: 7.6 mm
